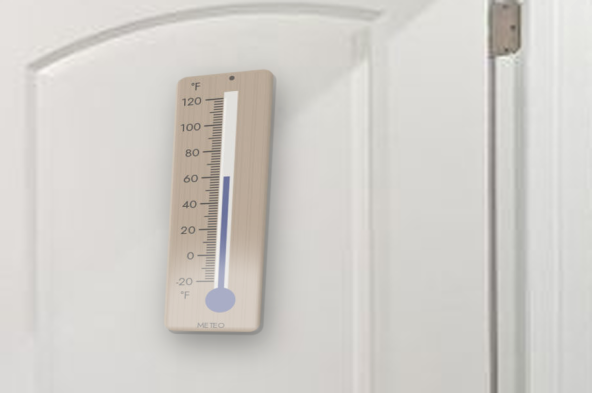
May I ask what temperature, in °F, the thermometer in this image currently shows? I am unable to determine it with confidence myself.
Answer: 60 °F
